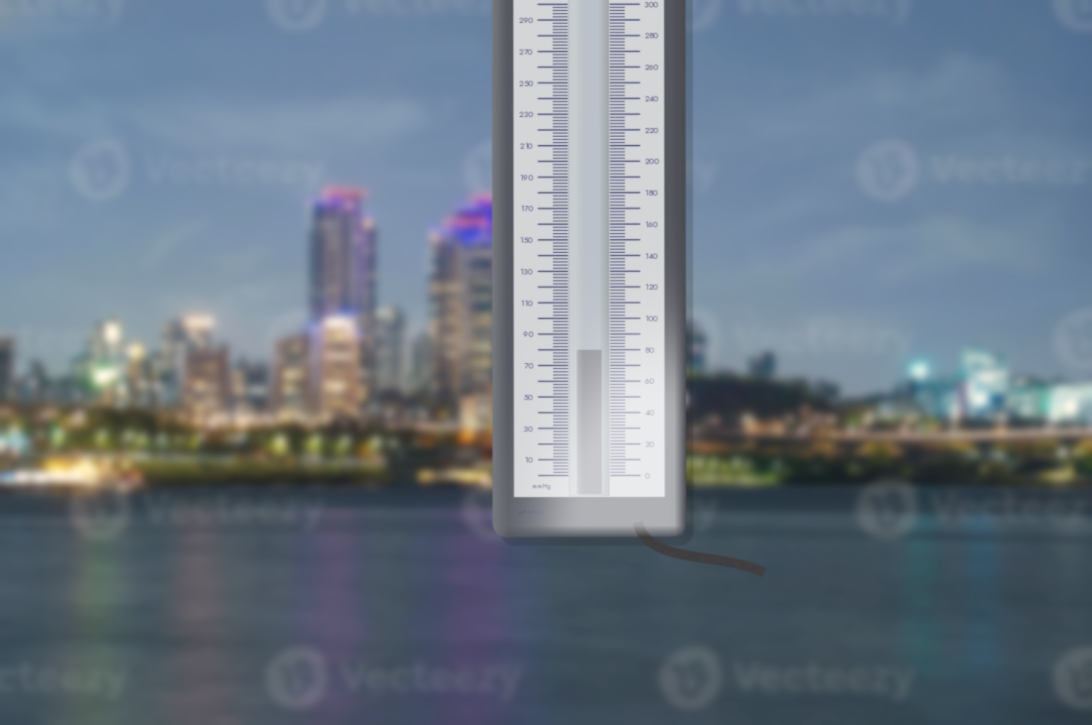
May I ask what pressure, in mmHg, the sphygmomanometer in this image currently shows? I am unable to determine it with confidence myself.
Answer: 80 mmHg
